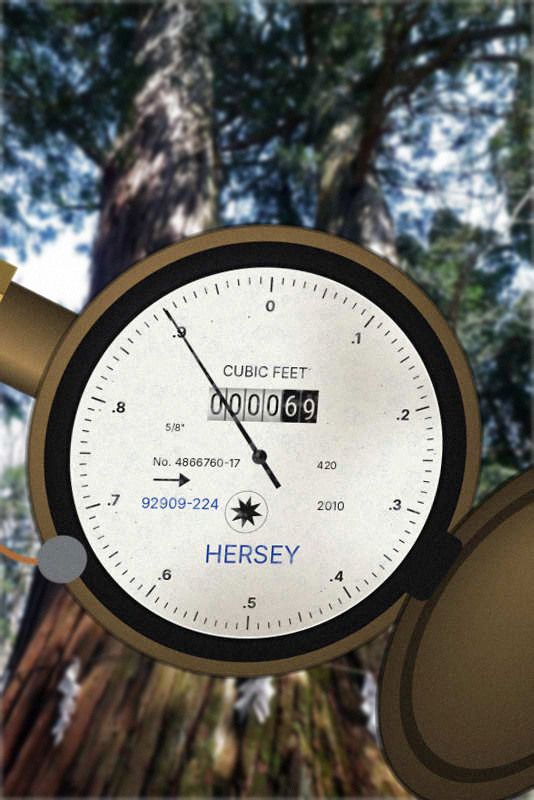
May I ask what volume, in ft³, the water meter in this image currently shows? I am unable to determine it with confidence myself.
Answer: 68.90 ft³
